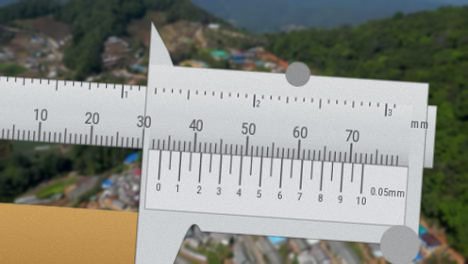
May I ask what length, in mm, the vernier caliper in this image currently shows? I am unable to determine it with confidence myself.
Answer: 33.5 mm
